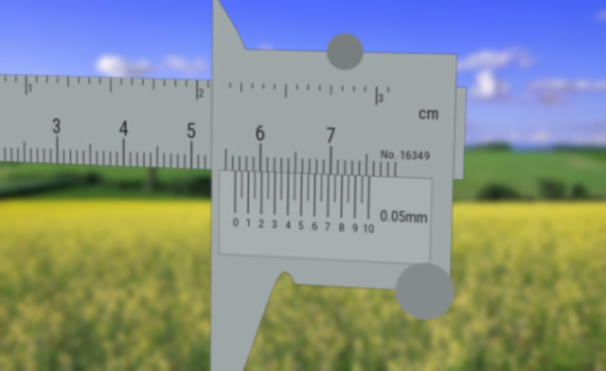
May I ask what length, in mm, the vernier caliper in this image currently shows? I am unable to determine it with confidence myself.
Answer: 56.4 mm
